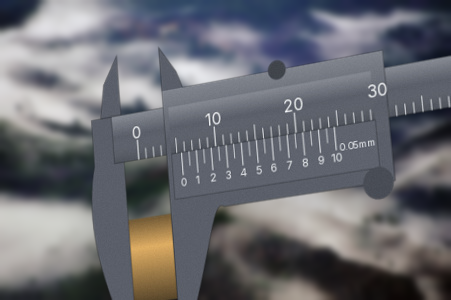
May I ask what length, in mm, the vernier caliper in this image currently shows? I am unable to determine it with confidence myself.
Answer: 5.6 mm
